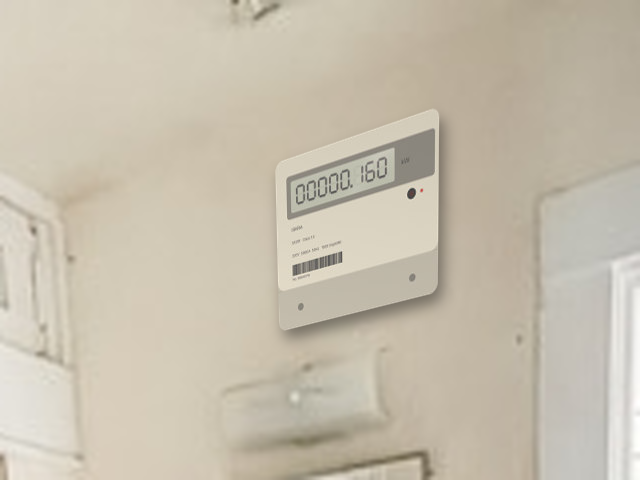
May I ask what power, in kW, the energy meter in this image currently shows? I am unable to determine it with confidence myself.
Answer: 0.160 kW
